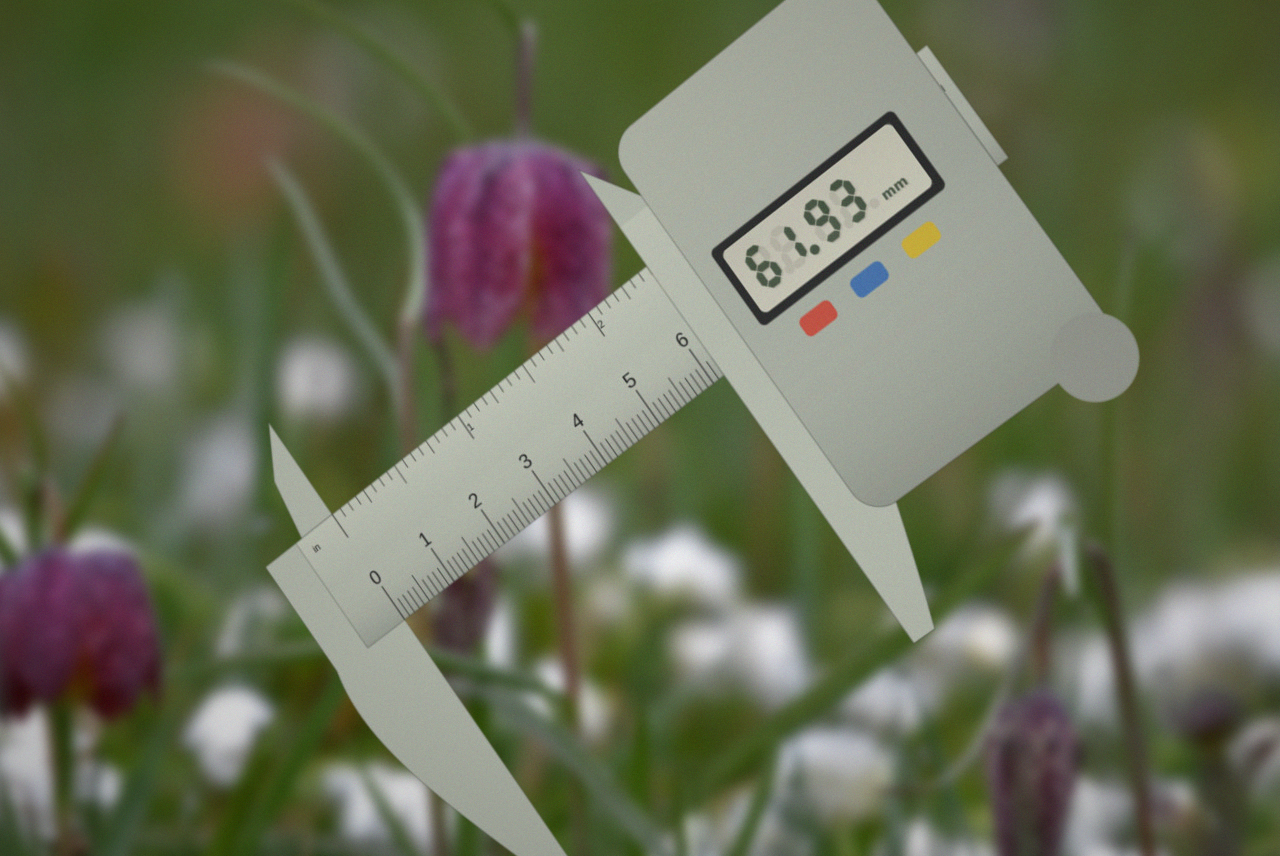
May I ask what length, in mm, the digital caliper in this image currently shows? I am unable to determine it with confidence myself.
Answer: 61.93 mm
